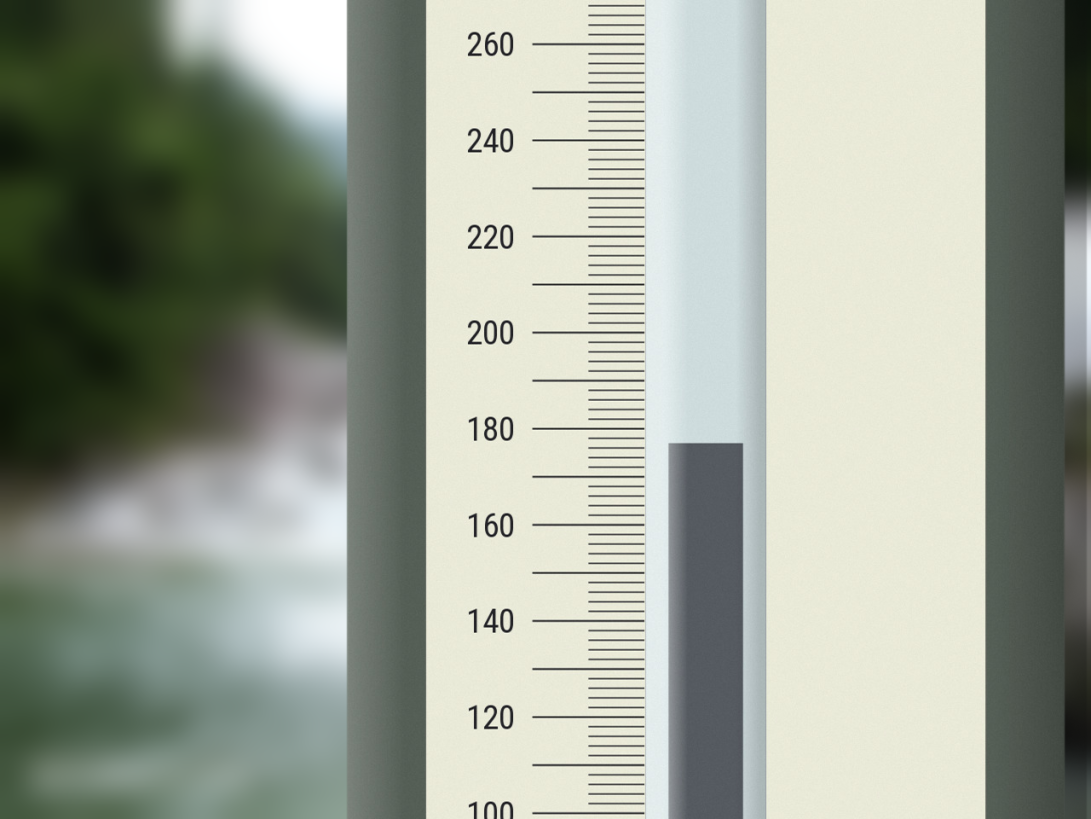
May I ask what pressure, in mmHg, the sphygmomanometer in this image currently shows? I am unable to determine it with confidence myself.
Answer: 177 mmHg
